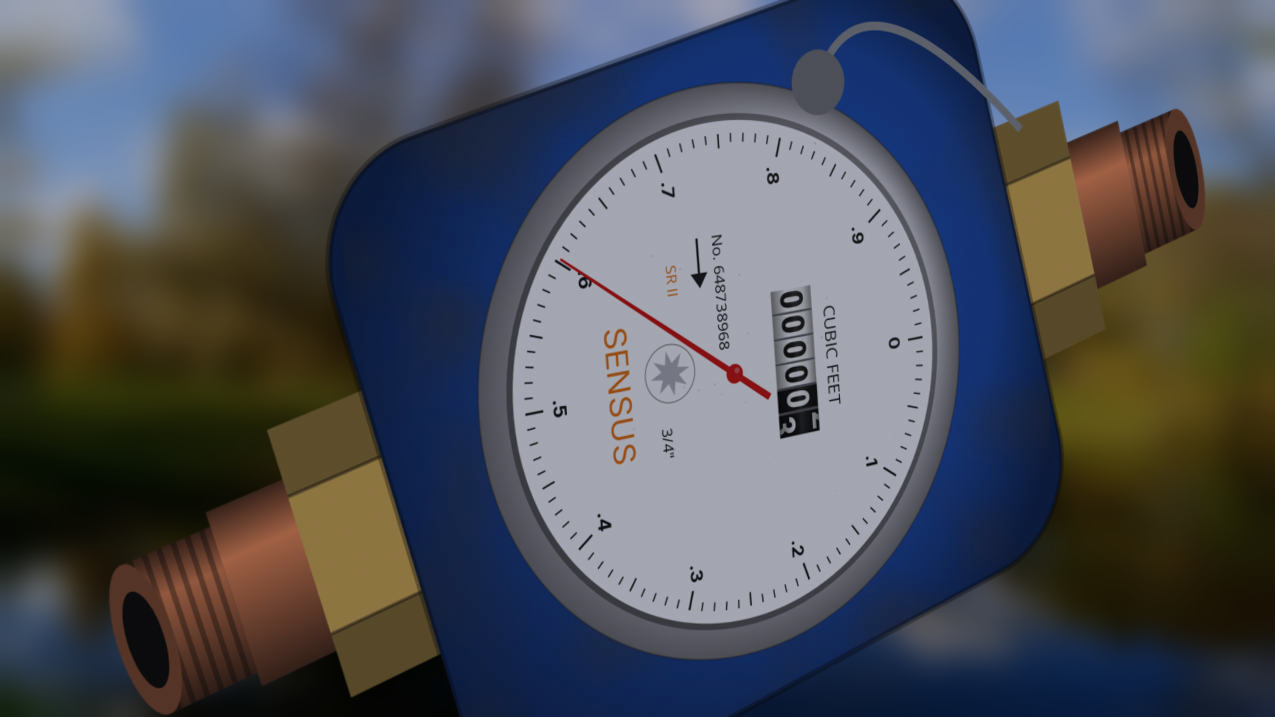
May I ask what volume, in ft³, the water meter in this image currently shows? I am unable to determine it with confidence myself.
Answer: 2.60 ft³
